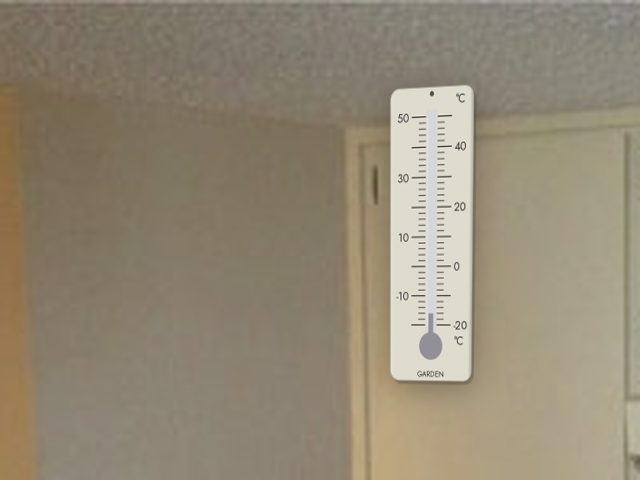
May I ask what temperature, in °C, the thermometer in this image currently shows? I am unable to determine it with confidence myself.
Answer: -16 °C
